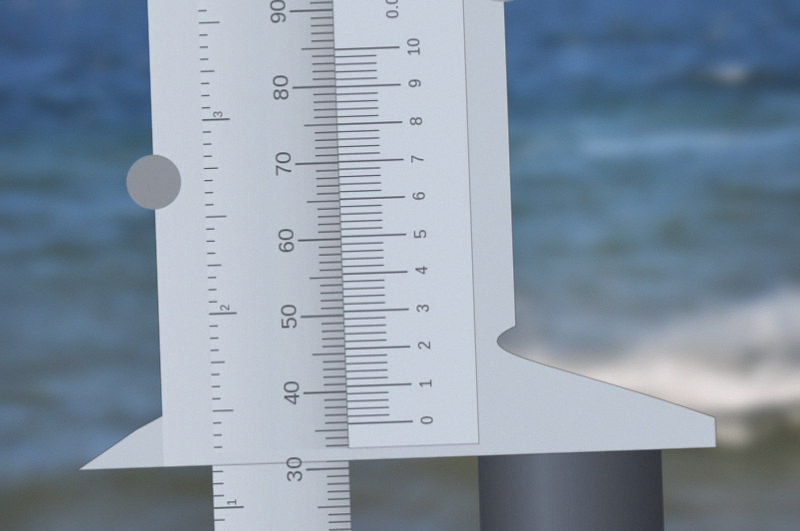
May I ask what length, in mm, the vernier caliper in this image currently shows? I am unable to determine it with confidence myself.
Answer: 35.8 mm
